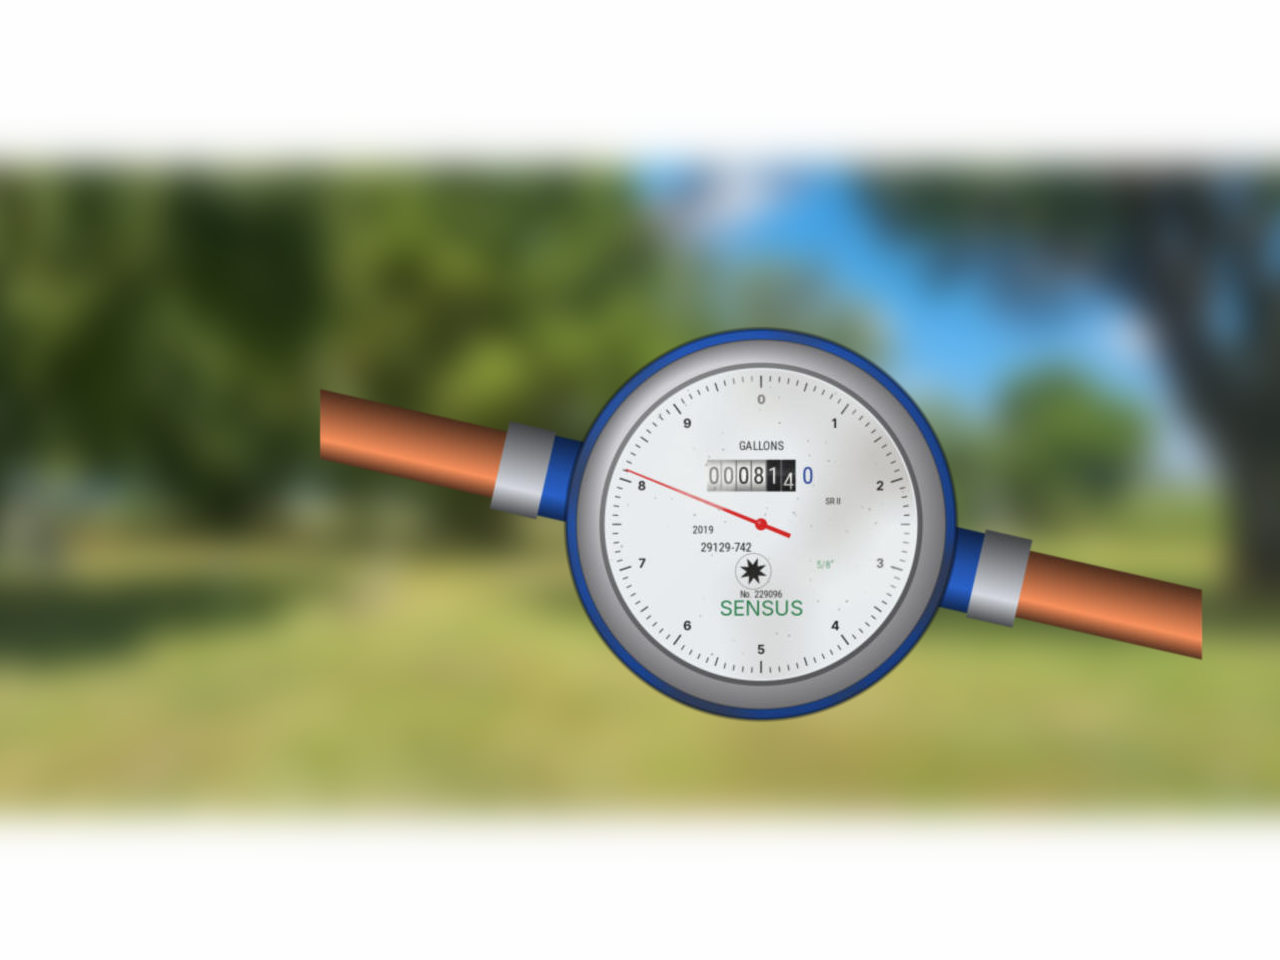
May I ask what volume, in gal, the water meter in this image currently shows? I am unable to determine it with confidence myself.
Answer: 8138.1 gal
